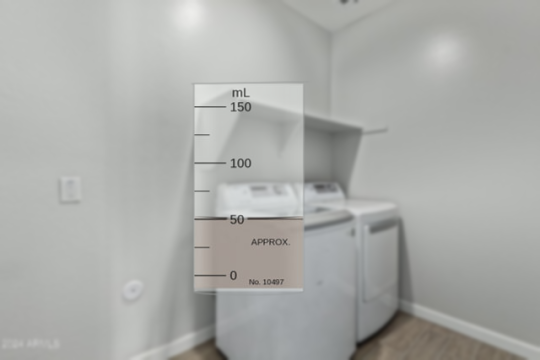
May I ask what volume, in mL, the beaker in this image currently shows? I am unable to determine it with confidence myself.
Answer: 50 mL
